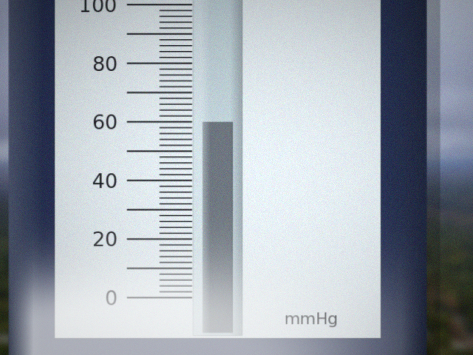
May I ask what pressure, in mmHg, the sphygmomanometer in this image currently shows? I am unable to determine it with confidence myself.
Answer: 60 mmHg
